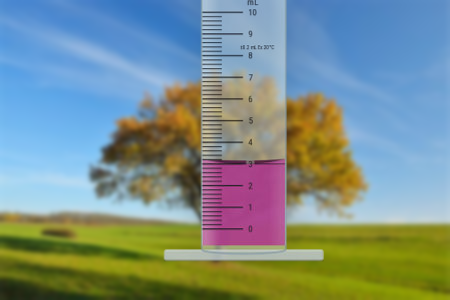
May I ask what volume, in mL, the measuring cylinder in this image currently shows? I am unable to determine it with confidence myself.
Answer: 3 mL
